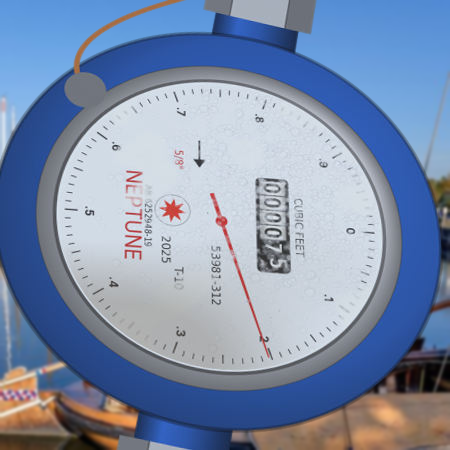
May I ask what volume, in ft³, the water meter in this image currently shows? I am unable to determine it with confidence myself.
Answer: 75.20 ft³
